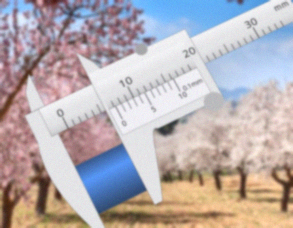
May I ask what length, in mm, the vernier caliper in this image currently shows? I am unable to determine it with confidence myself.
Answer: 7.2 mm
